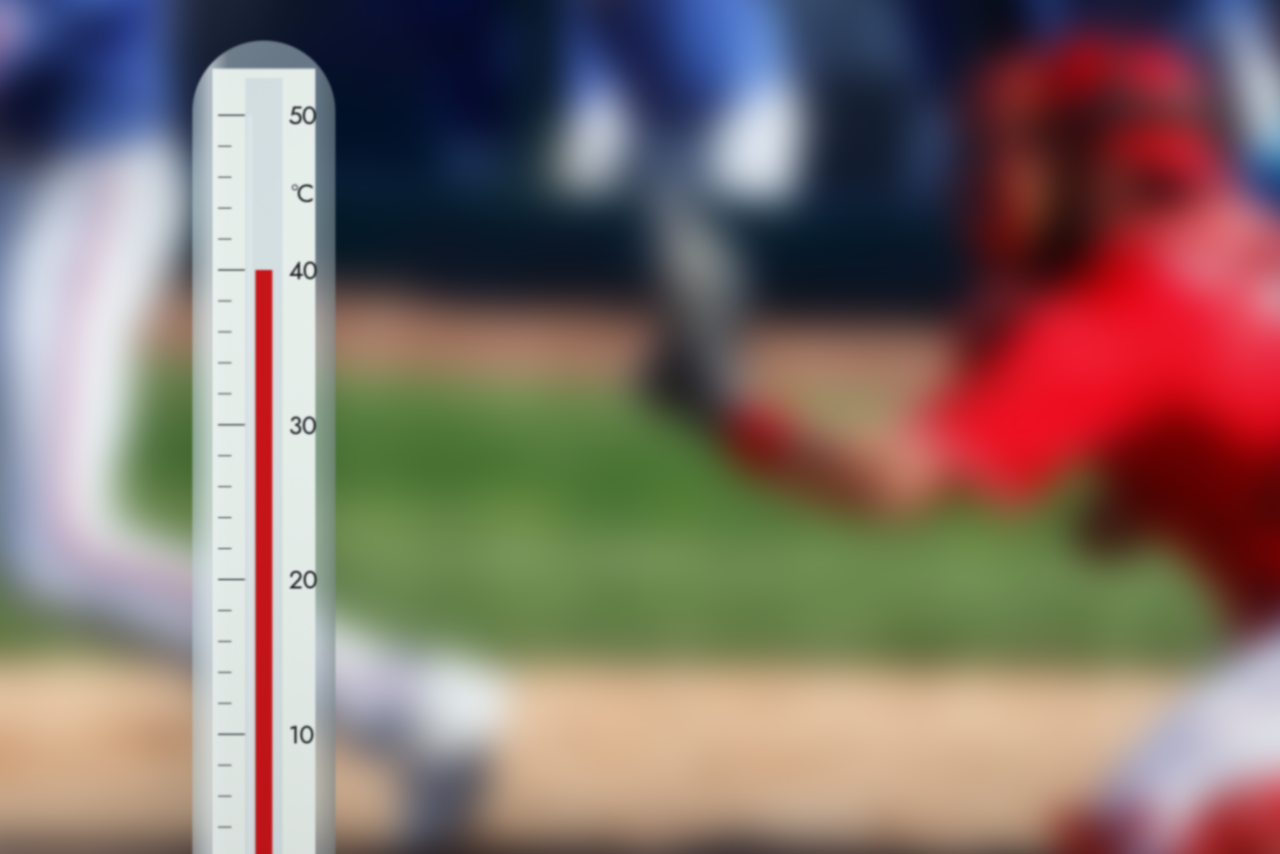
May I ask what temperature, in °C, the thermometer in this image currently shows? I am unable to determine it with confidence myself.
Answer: 40 °C
